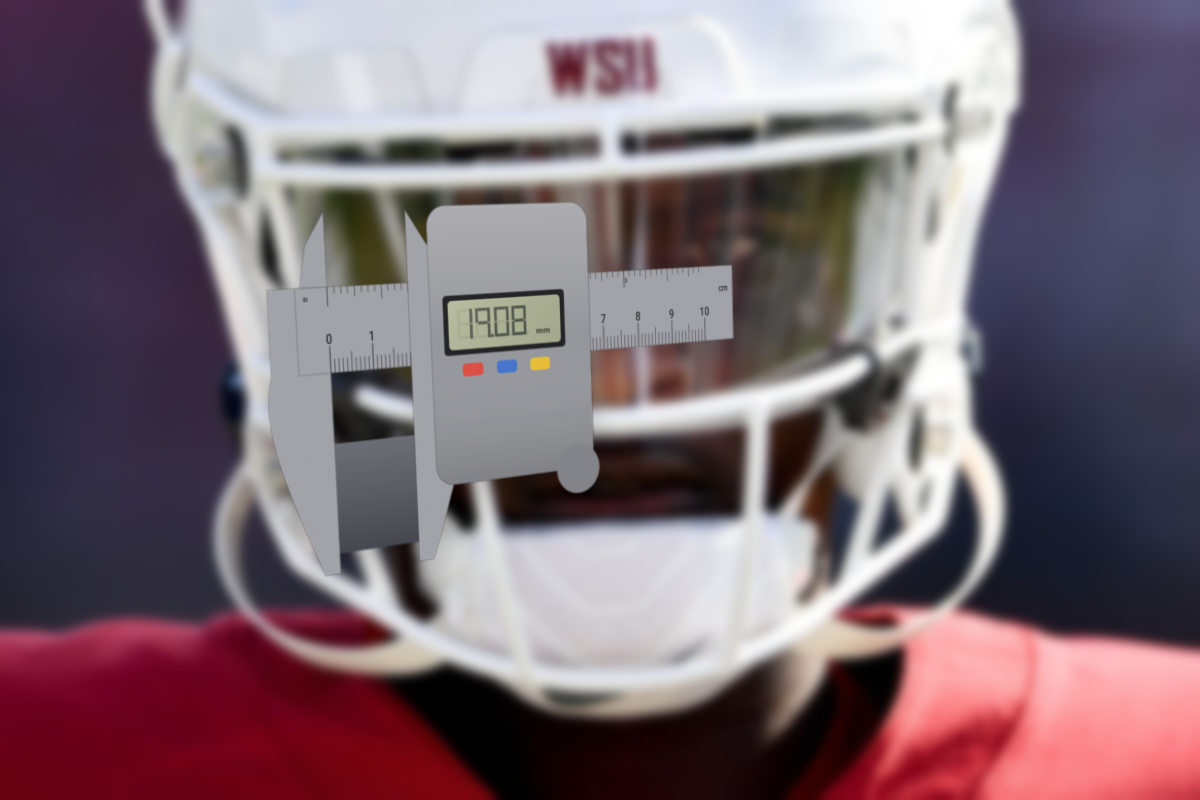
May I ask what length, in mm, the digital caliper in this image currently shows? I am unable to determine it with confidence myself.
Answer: 19.08 mm
